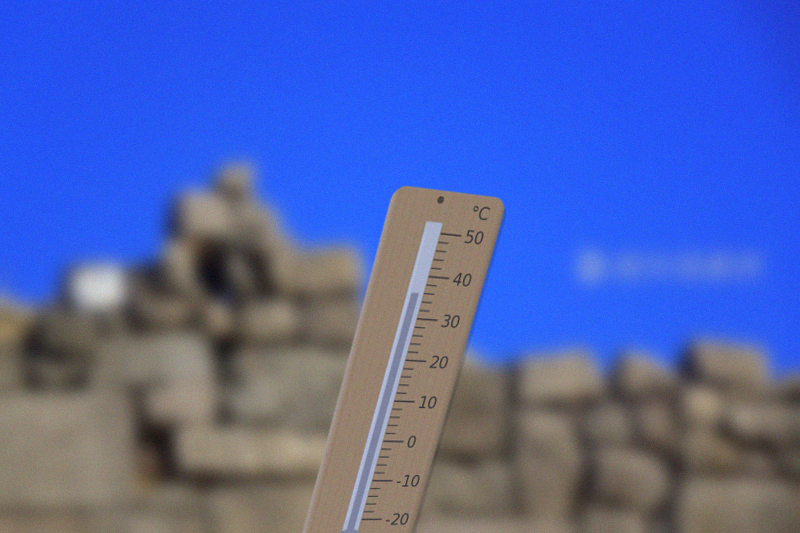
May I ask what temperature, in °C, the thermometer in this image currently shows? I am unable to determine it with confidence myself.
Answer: 36 °C
